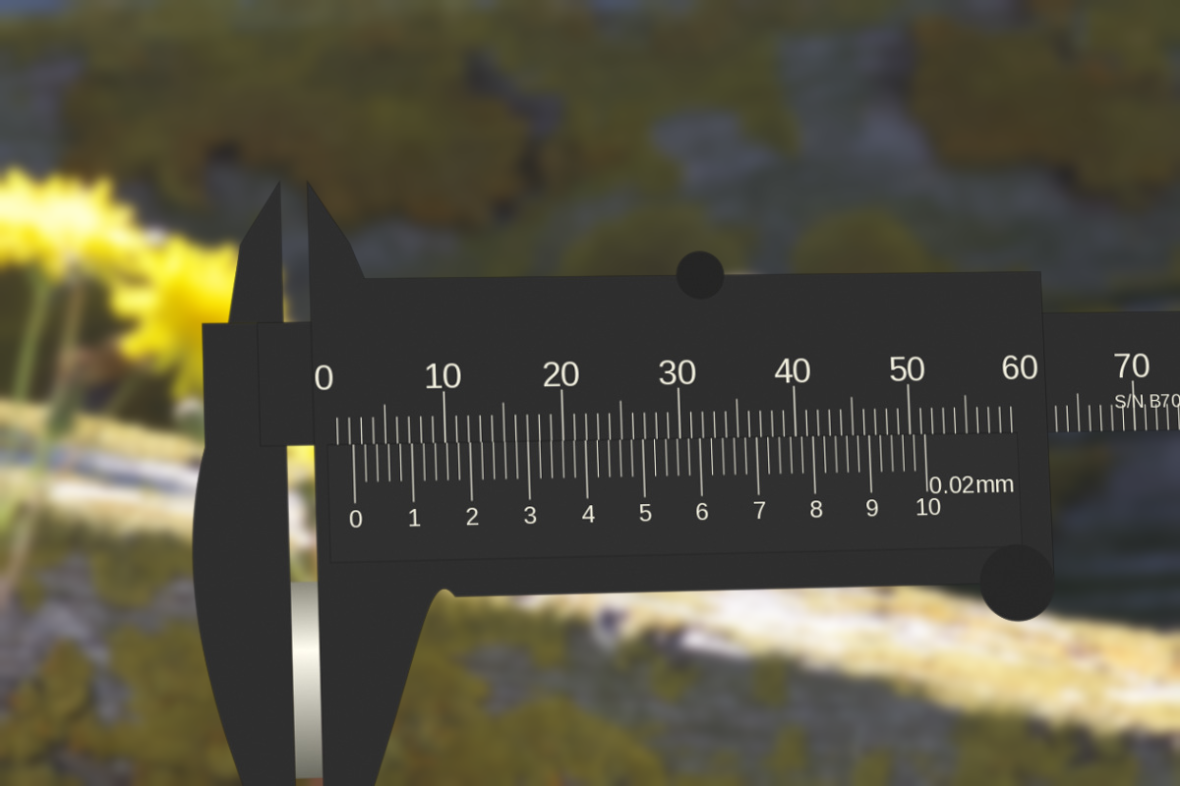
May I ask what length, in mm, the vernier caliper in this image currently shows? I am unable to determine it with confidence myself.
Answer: 2.3 mm
